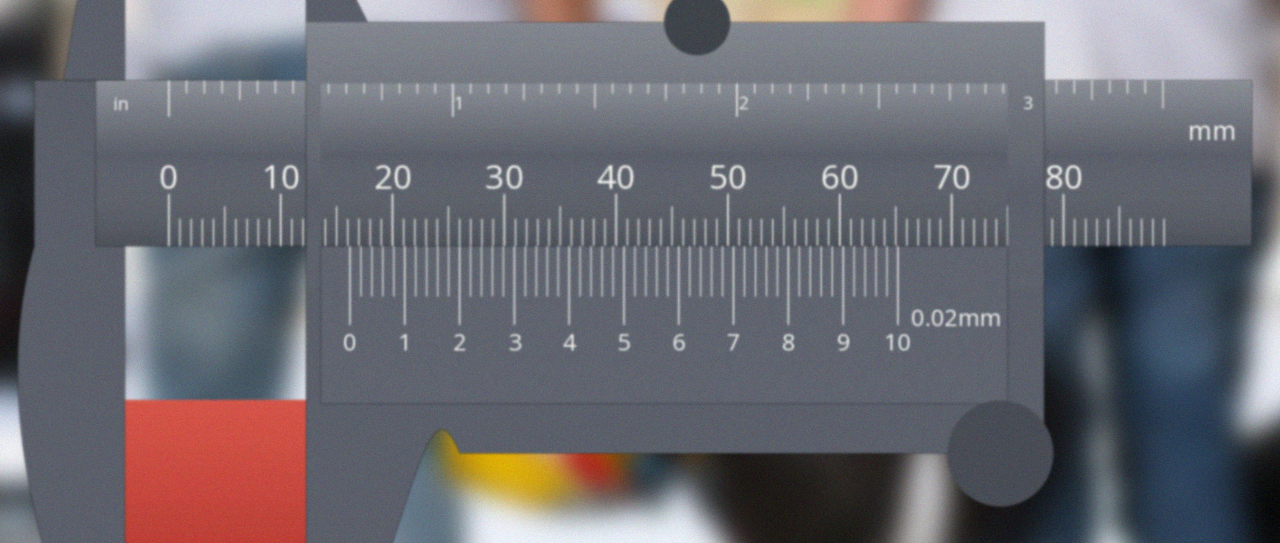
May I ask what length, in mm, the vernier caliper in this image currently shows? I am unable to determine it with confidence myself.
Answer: 16.2 mm
